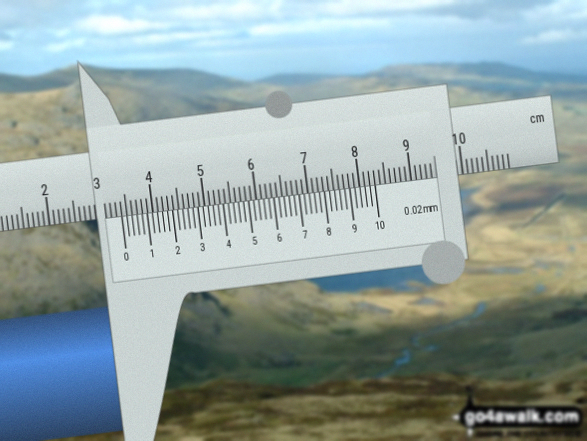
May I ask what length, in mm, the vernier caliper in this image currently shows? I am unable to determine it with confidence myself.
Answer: 34.0 mm
